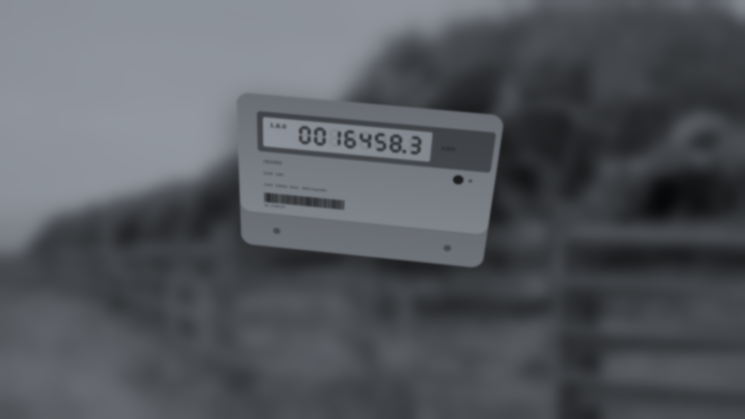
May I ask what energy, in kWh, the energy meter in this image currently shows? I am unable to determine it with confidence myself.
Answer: 16458.3 kWh
